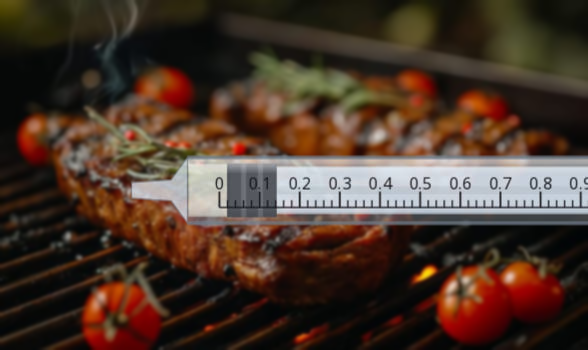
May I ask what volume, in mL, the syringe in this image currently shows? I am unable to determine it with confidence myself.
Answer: 0.02 mL
